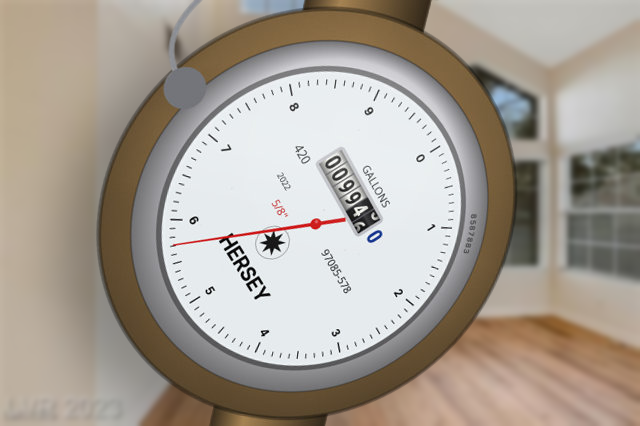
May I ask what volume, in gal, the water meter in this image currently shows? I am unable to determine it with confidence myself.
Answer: 99455.7 gal
